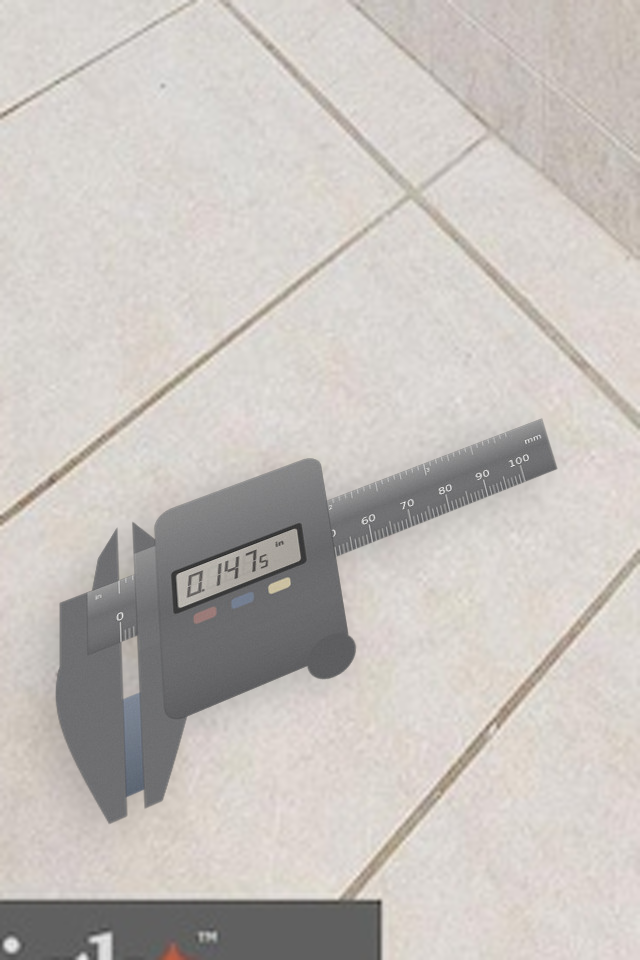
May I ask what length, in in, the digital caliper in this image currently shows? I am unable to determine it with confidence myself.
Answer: 0.1475 in
